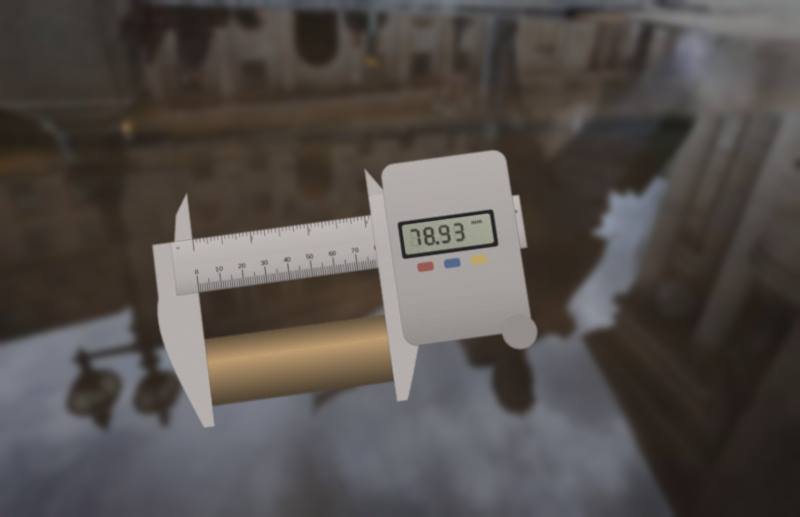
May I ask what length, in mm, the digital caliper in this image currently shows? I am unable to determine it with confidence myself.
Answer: 78.93 mm
